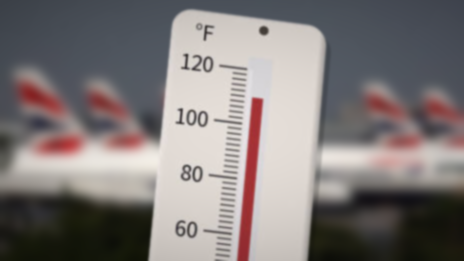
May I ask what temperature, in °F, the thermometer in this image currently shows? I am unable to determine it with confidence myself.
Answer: 110 °F
